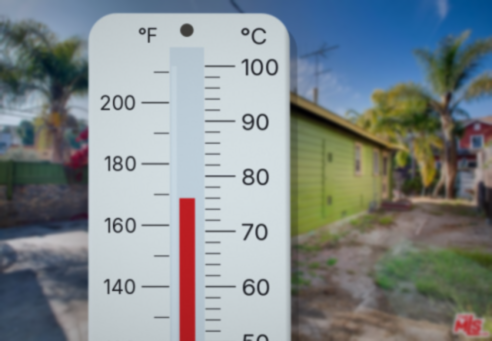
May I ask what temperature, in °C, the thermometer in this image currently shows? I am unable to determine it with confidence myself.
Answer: 76 °C
